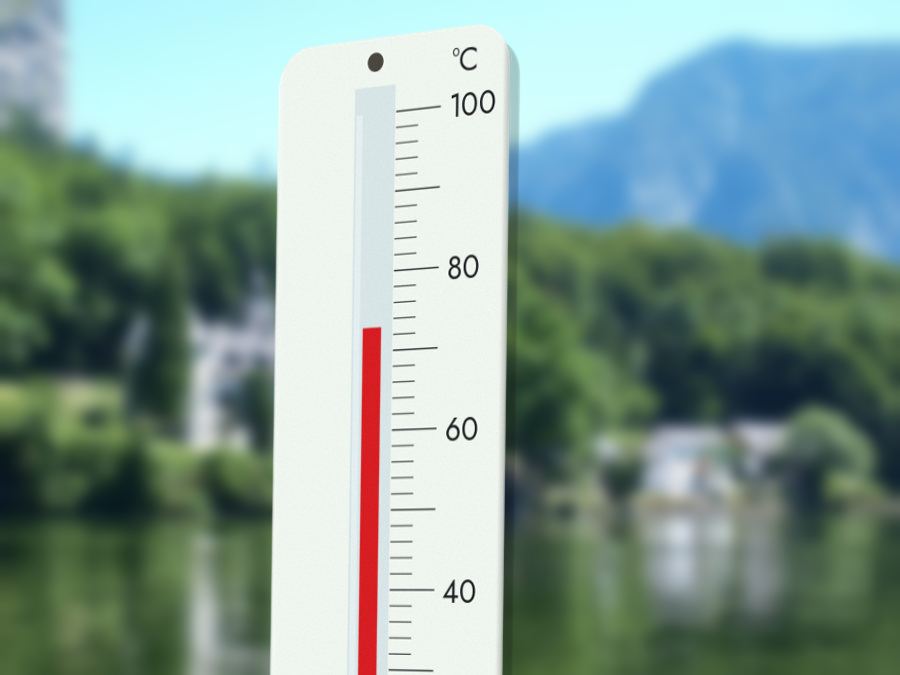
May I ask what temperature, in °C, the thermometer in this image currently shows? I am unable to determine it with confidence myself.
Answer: 73 °C
